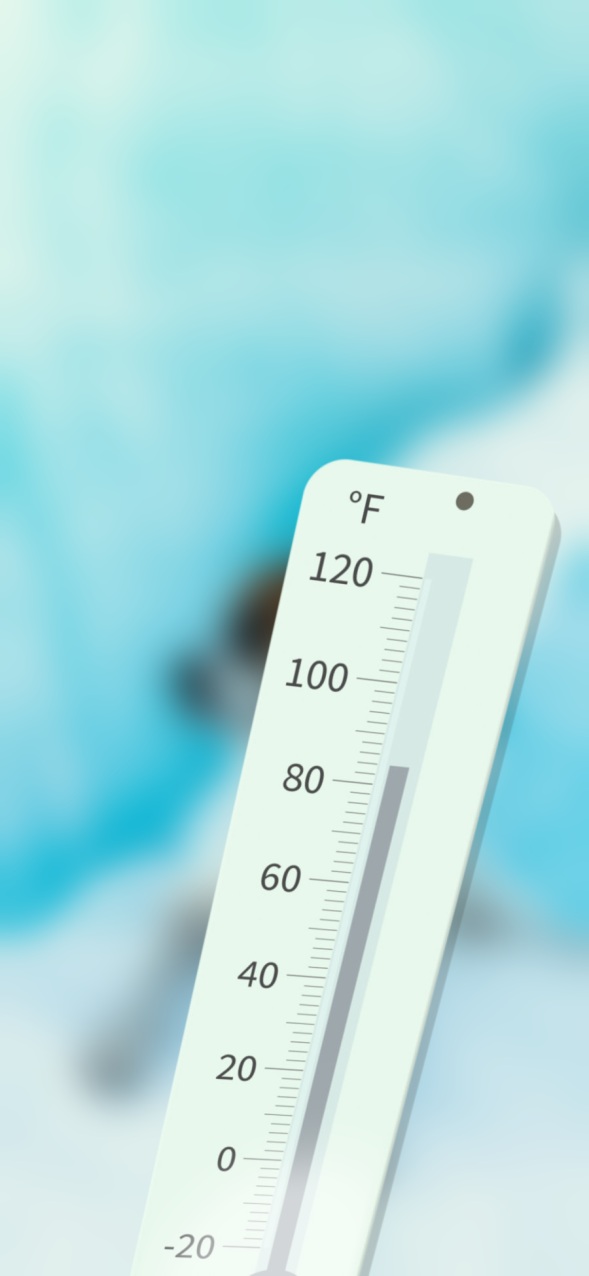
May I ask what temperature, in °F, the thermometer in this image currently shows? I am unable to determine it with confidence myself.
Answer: 84 °F
